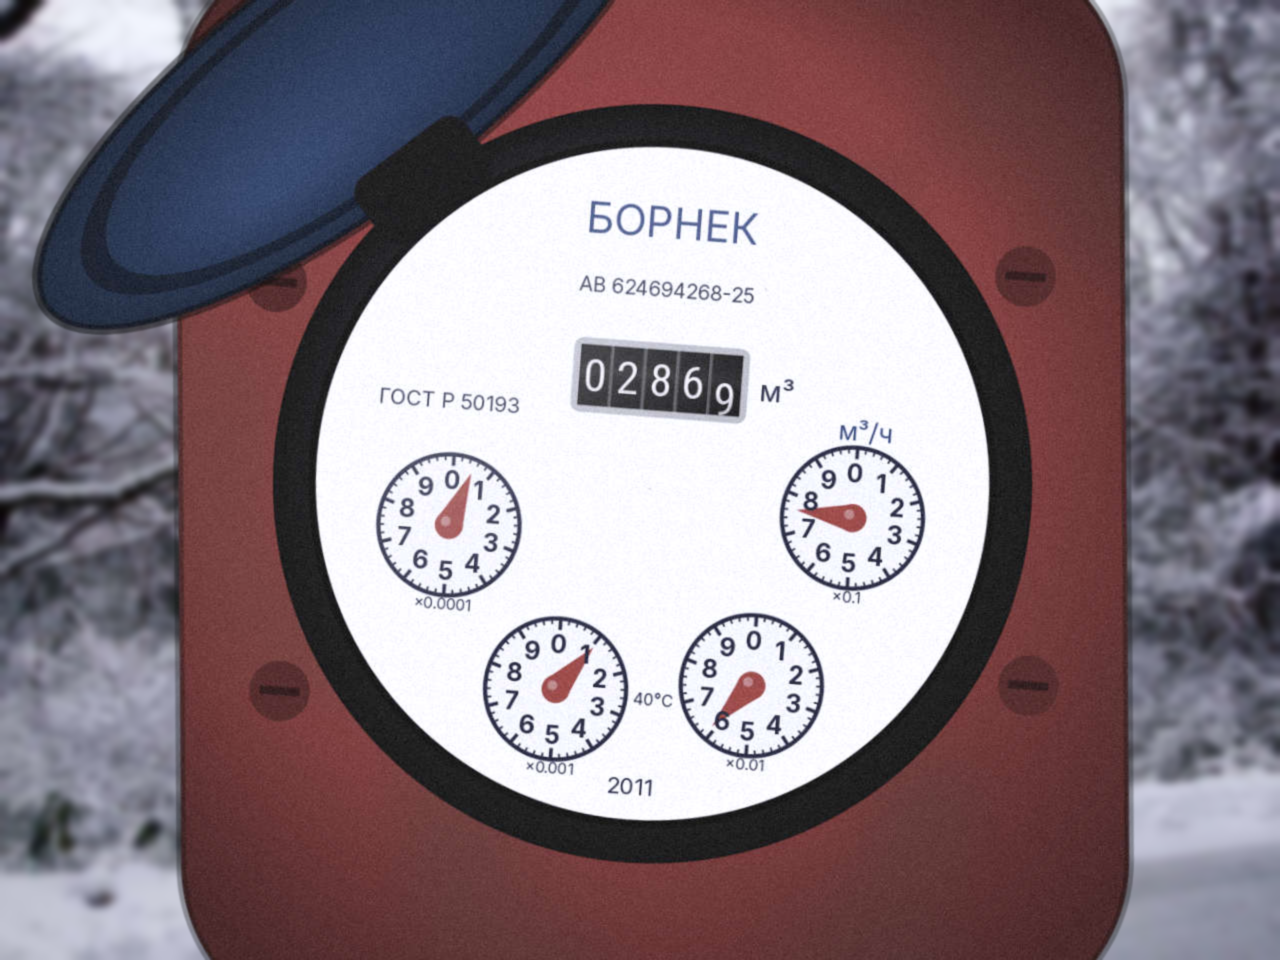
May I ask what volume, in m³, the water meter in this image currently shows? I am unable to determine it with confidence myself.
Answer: 2868.7610 m³
